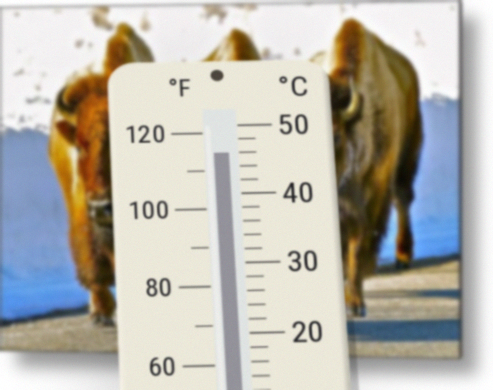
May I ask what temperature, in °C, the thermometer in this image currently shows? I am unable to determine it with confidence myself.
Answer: 46 °C
